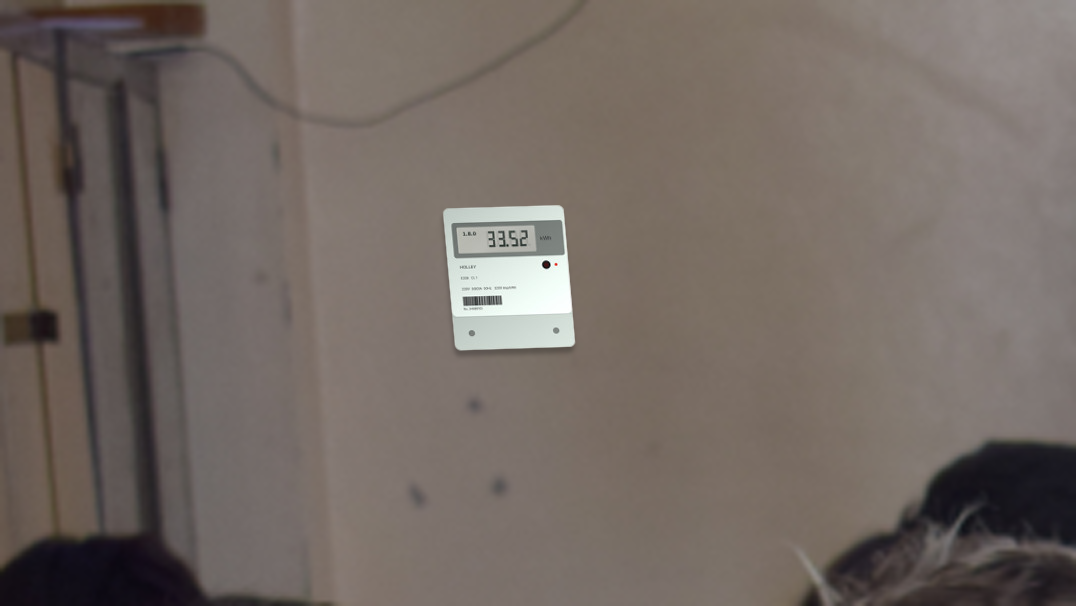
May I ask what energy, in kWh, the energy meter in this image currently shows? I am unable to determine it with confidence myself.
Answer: 33.52 kWh
